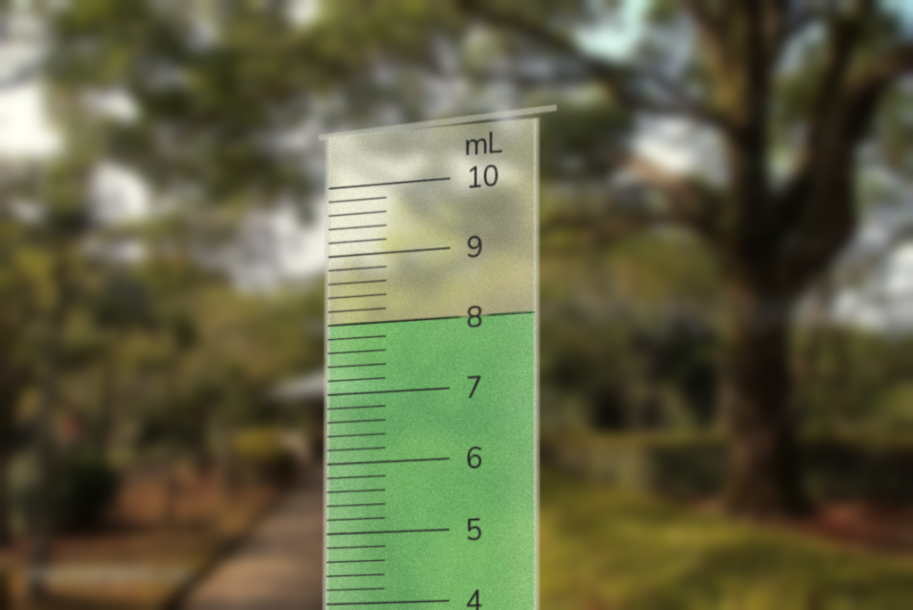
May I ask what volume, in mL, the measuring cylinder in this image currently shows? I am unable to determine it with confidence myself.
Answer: 8 mL
